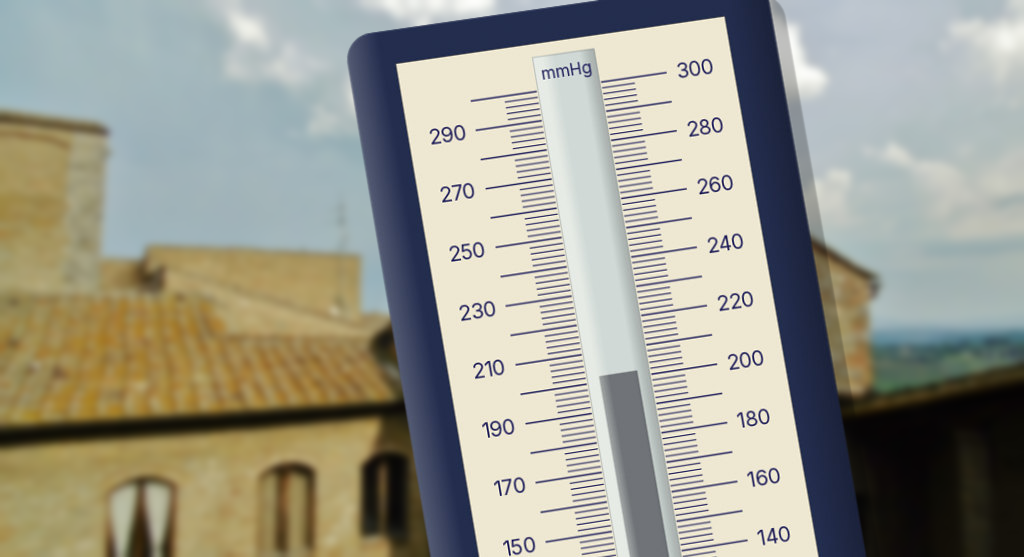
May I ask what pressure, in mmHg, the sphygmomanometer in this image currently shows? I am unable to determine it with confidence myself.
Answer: 202 mmHg
